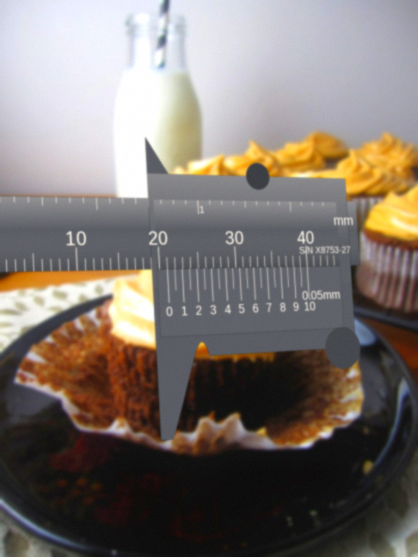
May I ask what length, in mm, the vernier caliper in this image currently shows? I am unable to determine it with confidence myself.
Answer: 21.0 mm
